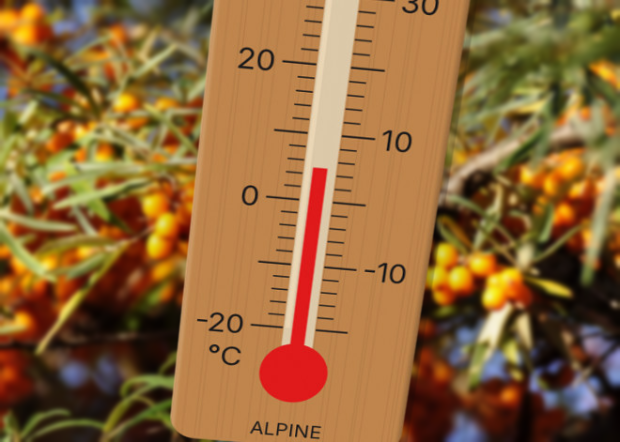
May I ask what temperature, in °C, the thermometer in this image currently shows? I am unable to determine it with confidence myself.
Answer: 5 °C
